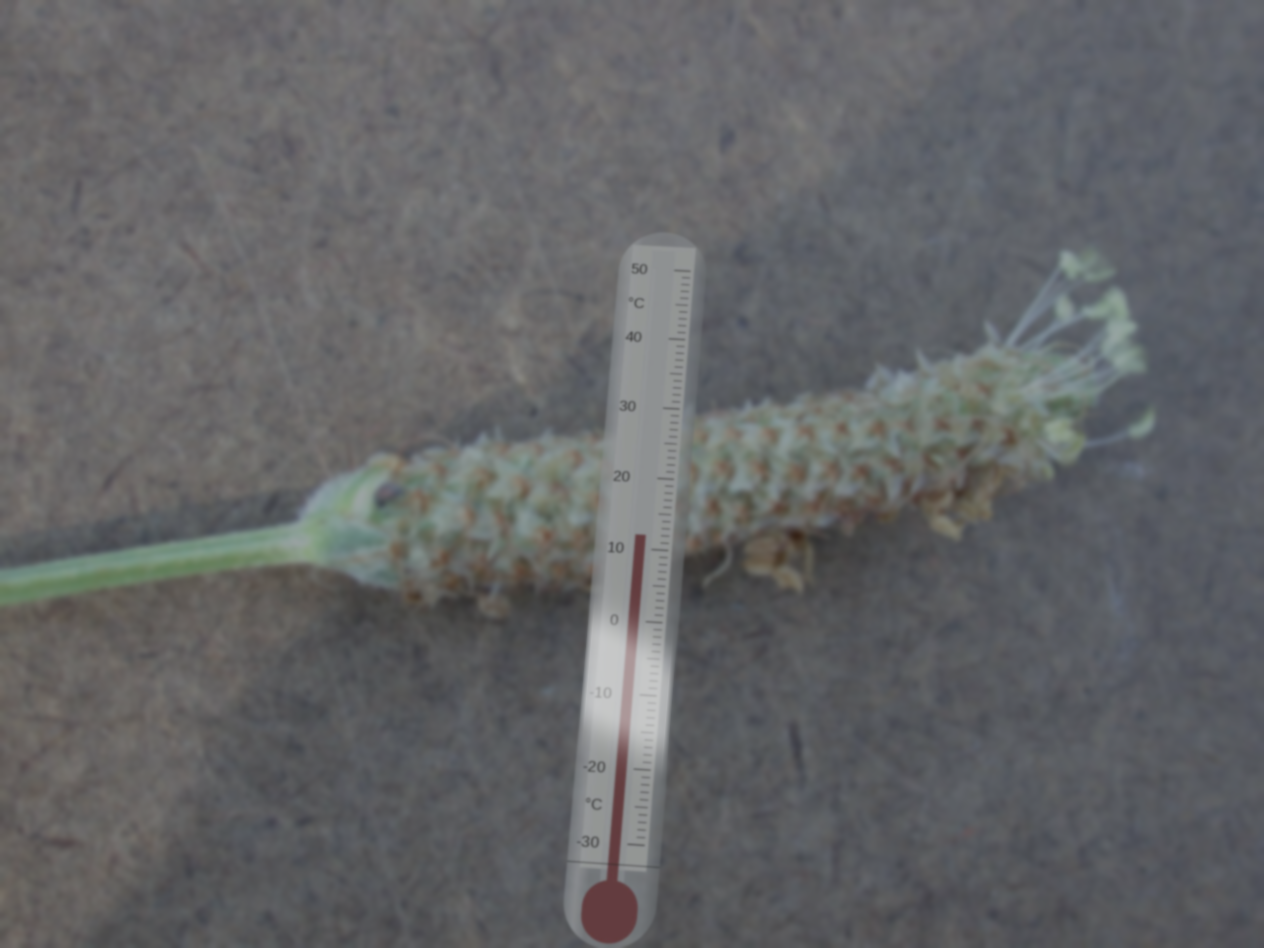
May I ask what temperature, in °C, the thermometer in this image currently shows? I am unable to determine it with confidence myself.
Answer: 12 °C
